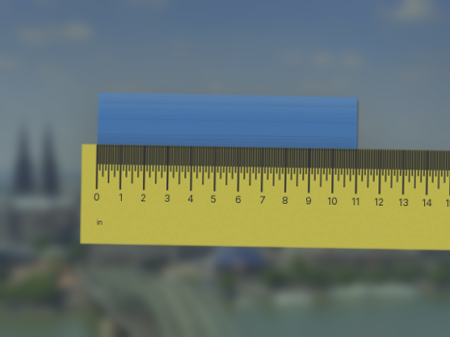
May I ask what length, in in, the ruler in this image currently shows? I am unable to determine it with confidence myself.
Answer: 11 in
